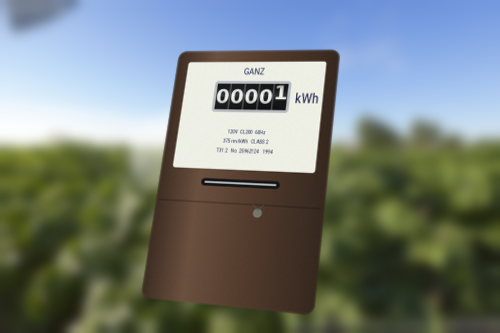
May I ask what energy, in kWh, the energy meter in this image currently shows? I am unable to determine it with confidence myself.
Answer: 1 kWh
